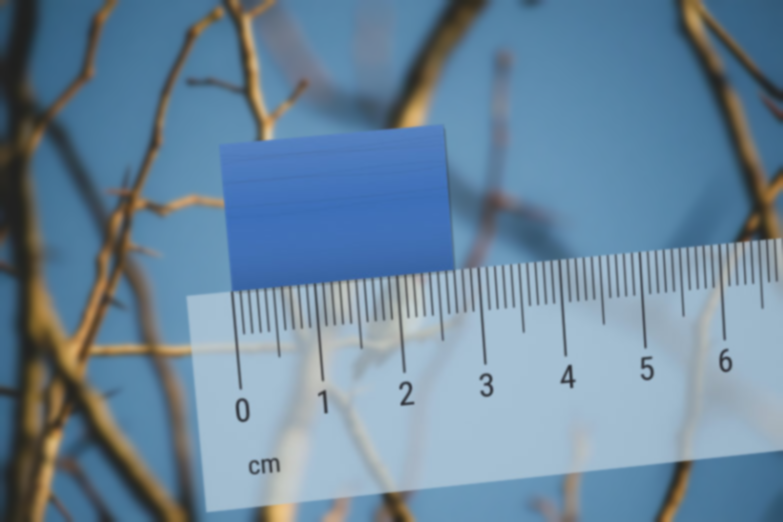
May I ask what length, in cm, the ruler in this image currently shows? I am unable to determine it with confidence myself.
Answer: 2.7 cm
